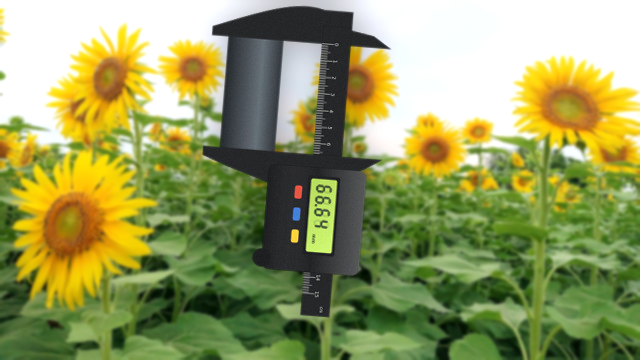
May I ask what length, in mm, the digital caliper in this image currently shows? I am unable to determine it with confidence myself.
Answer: 66.64 mm
